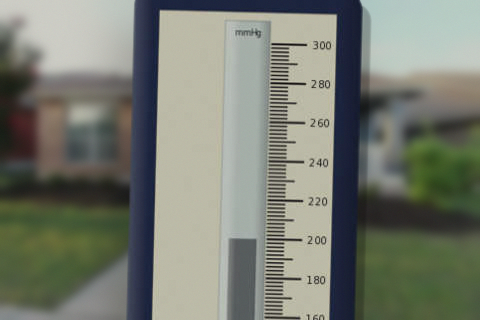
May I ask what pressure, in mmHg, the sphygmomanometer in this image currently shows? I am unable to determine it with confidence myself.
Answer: 200 mmHg
